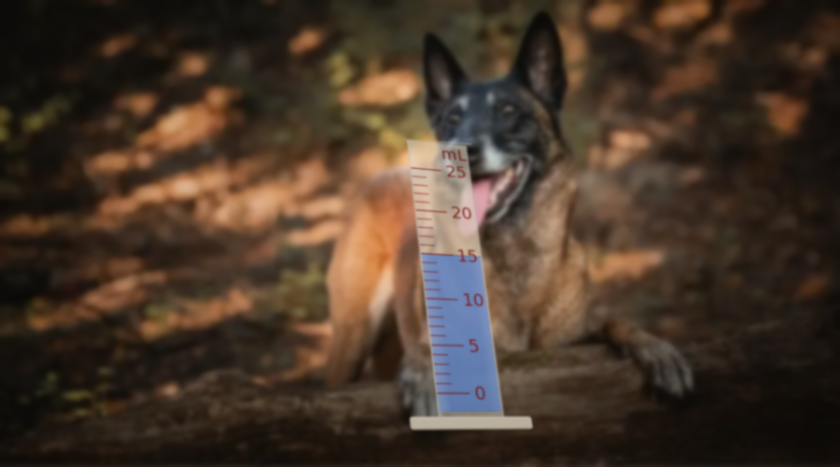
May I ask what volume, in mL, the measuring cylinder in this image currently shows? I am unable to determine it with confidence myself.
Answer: 15 mL
